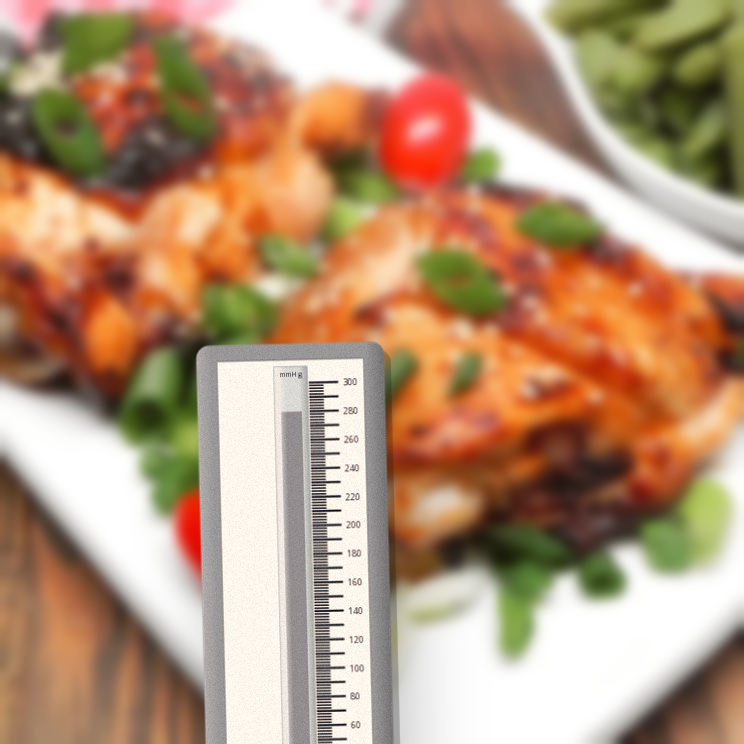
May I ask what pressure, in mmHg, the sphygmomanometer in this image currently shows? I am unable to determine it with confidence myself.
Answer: 280 mmHg
